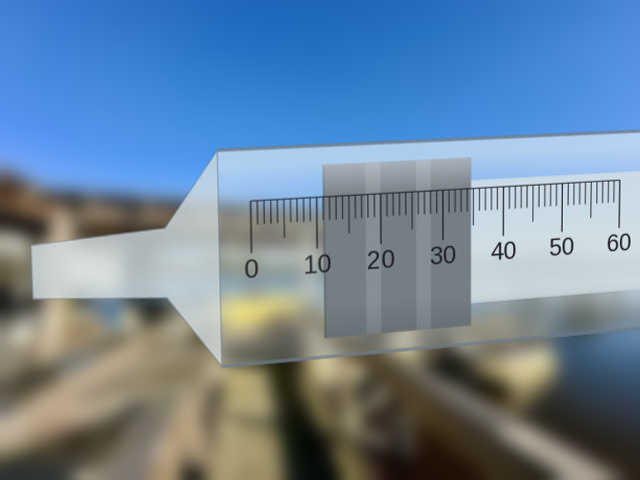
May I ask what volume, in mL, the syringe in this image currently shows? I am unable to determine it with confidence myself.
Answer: 11 mL
